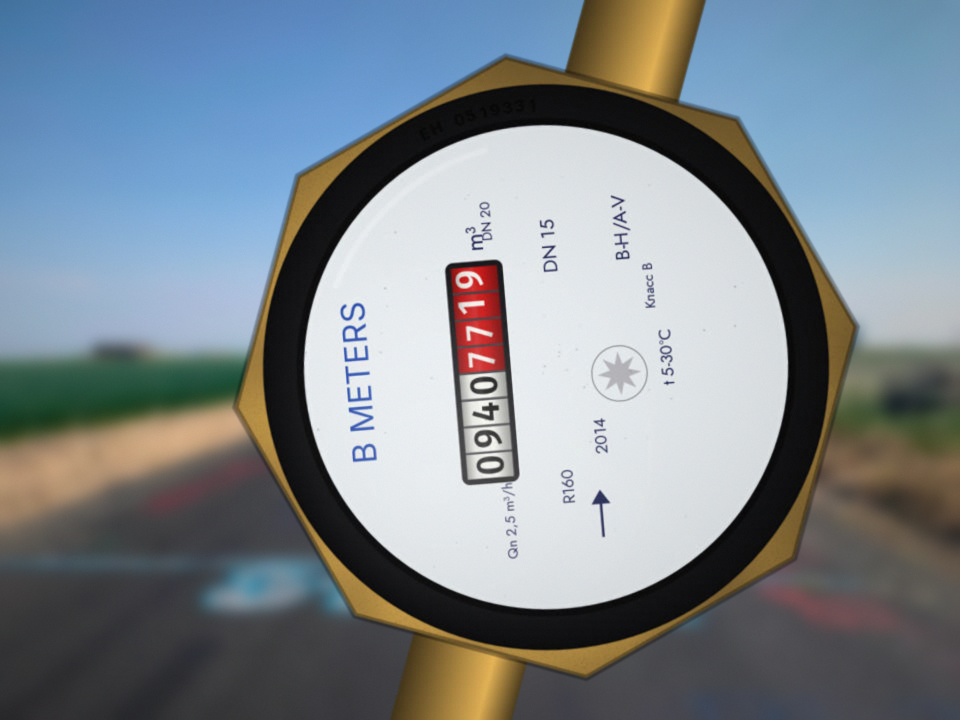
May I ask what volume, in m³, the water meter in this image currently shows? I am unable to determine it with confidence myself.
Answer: 940.7719 m³
